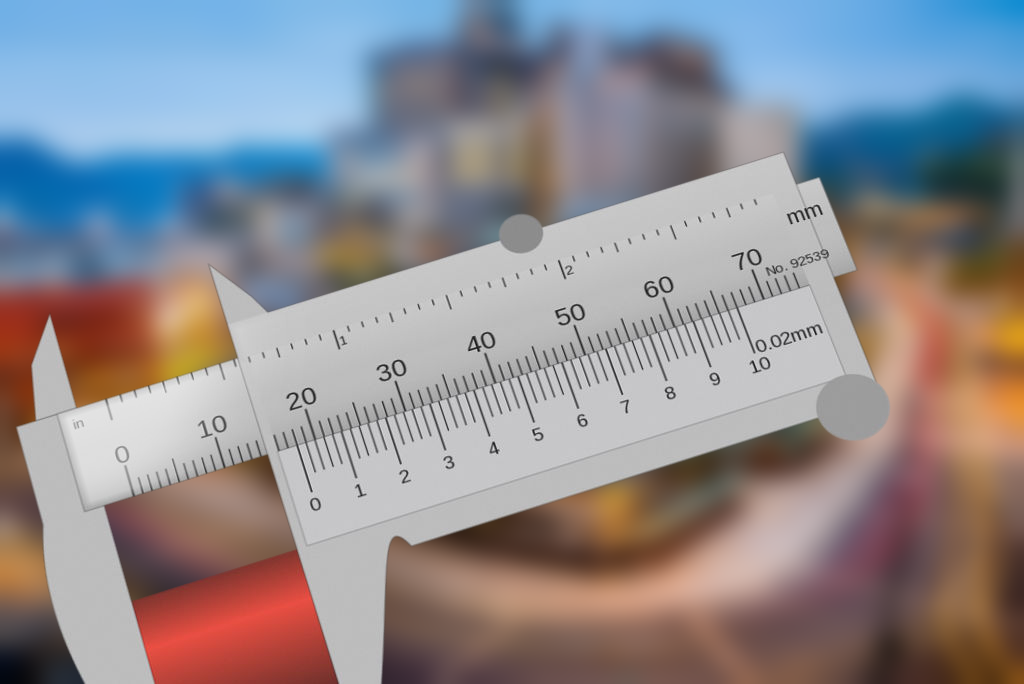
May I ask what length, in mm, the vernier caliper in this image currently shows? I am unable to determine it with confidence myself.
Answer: 18.0 mm
